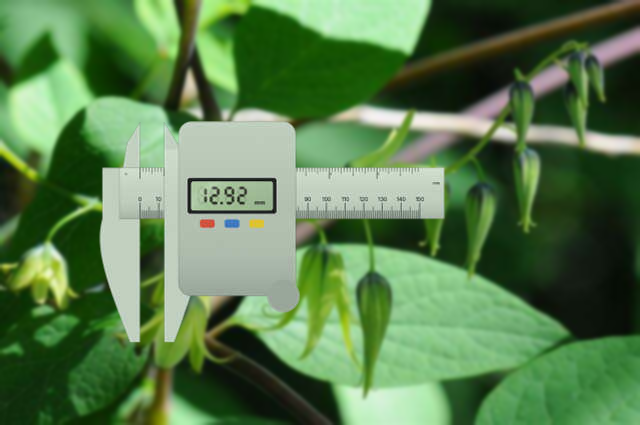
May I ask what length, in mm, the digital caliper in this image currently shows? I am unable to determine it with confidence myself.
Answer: 12.92 mm
